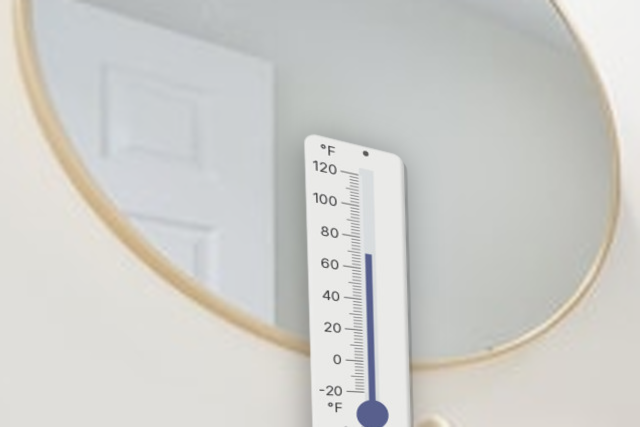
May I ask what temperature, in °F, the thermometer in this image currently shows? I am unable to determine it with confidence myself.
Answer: 70 °F
